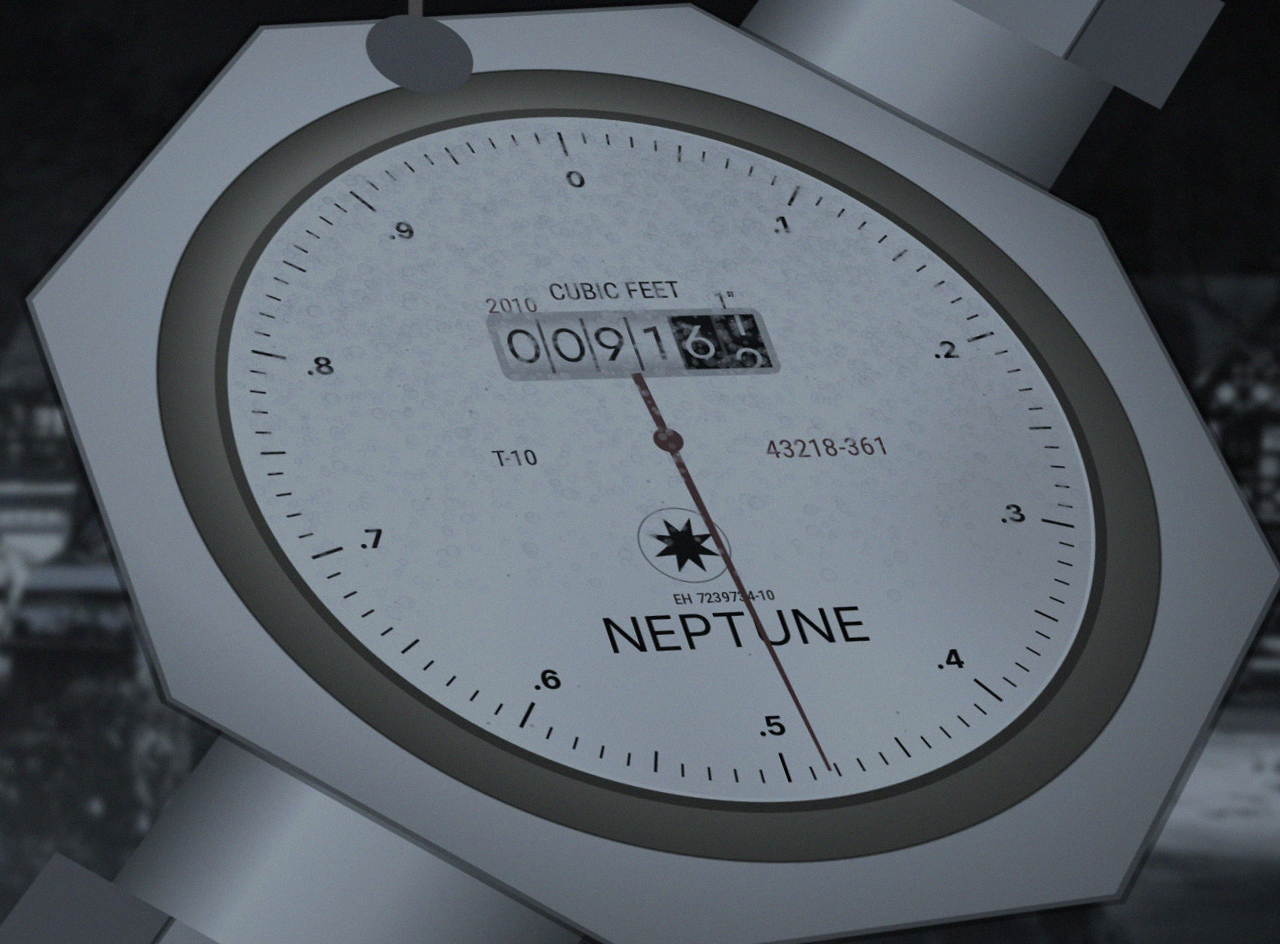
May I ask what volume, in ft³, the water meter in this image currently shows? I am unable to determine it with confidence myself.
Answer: 9161.48 ft³
